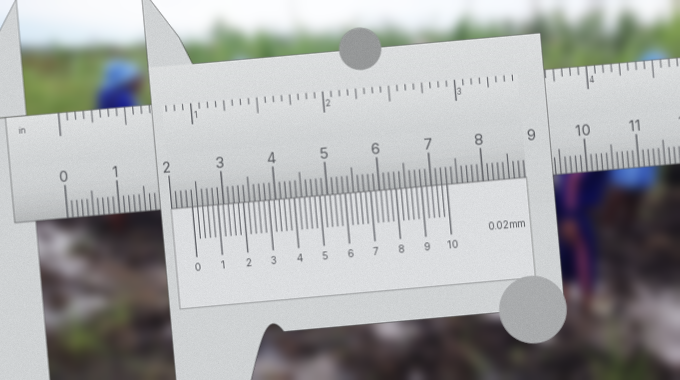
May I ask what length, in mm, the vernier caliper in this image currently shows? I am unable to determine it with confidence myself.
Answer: 24.0 mm
